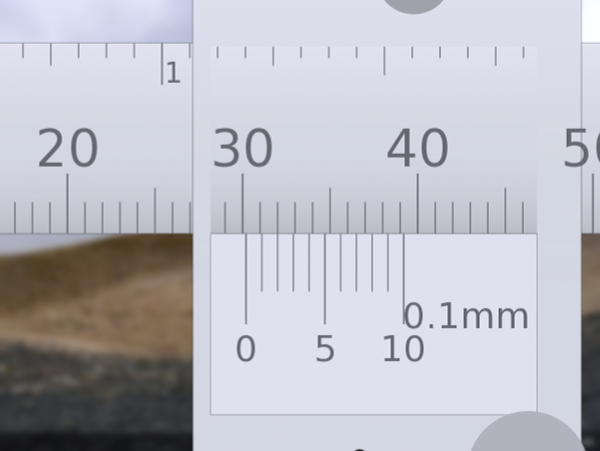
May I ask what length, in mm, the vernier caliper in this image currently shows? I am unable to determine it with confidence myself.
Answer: 30.2 mm
